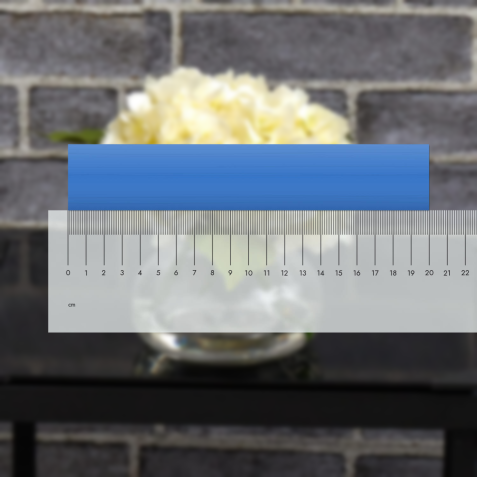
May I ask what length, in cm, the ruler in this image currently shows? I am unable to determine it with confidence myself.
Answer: 20 cm
